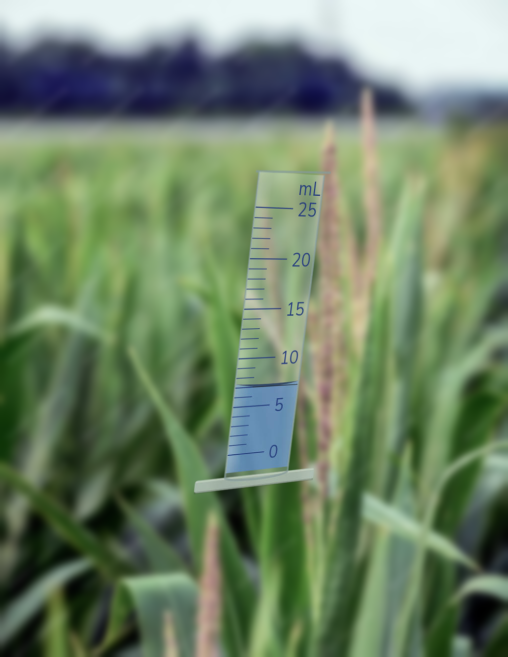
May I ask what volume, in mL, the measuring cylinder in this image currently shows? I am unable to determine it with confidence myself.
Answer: 7 mL
